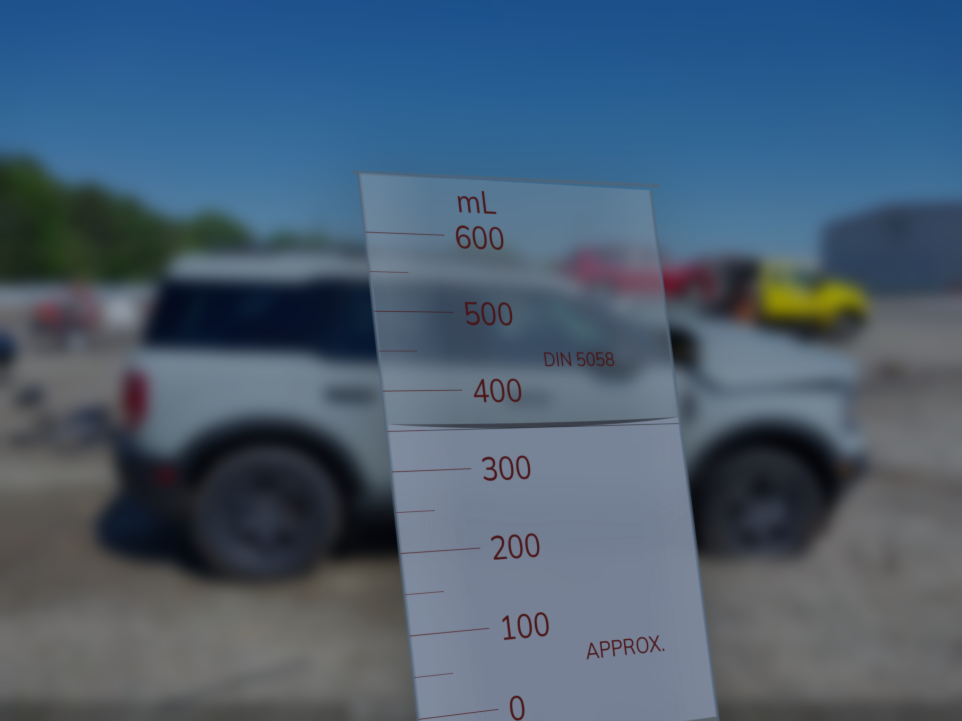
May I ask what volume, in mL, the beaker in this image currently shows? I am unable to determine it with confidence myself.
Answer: 350 mL
